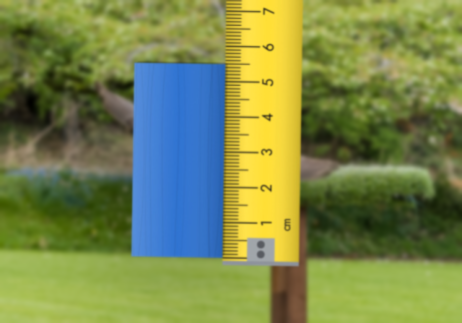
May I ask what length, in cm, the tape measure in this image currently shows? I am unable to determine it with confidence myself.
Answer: 5.5 cm
